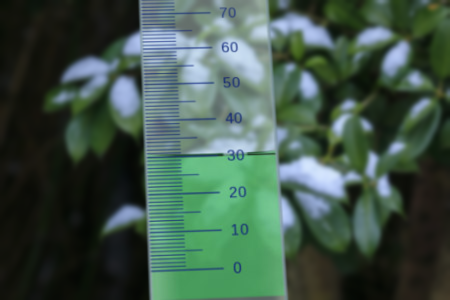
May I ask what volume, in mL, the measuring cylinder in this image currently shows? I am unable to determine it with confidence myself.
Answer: 30 mL
